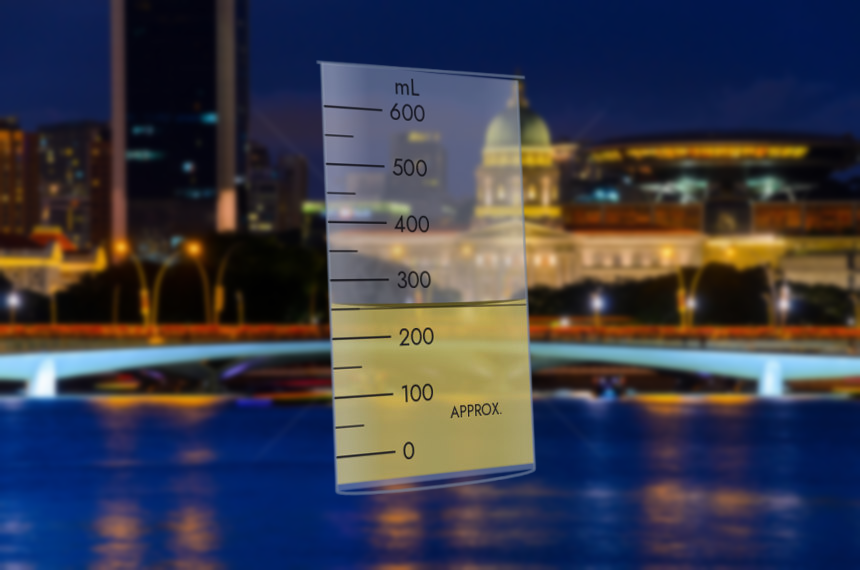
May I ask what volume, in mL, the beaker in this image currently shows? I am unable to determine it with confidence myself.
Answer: 250 mL
